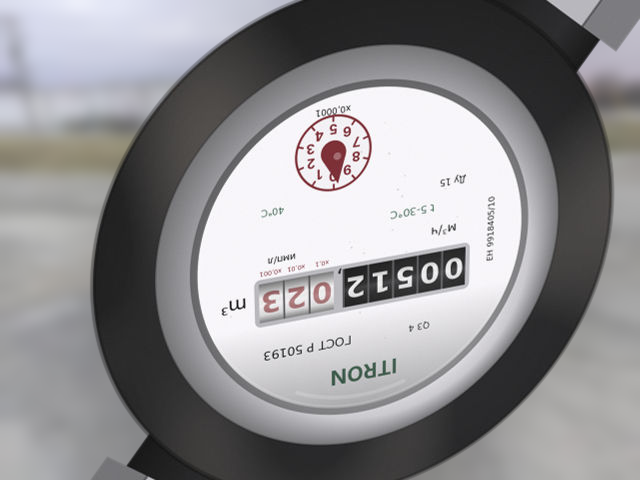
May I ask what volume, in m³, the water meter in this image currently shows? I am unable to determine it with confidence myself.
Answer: 512.0229 m³
